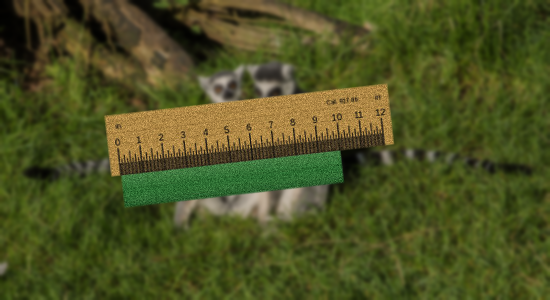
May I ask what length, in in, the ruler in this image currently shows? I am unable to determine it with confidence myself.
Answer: 10 in
